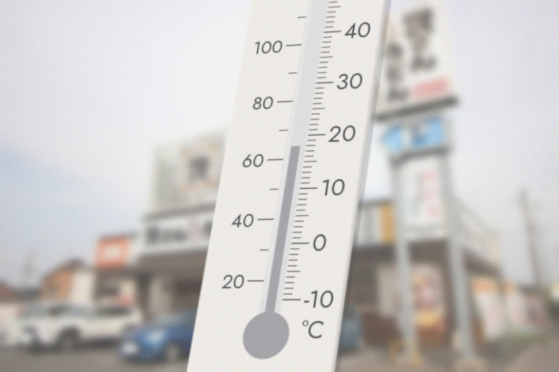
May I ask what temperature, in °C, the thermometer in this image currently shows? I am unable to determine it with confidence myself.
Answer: 18 °C
